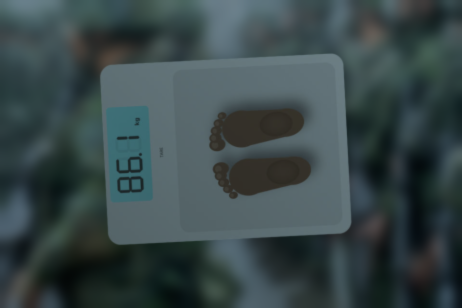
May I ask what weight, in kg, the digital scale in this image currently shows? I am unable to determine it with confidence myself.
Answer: 86.1 kg
